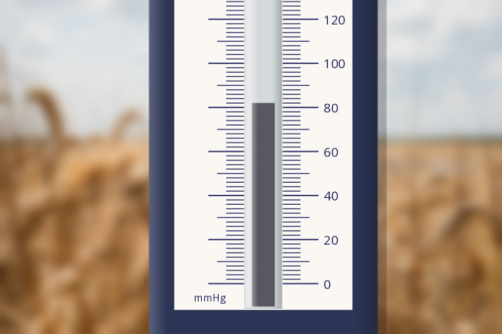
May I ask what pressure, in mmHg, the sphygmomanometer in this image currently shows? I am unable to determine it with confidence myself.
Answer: 82 mmHg
